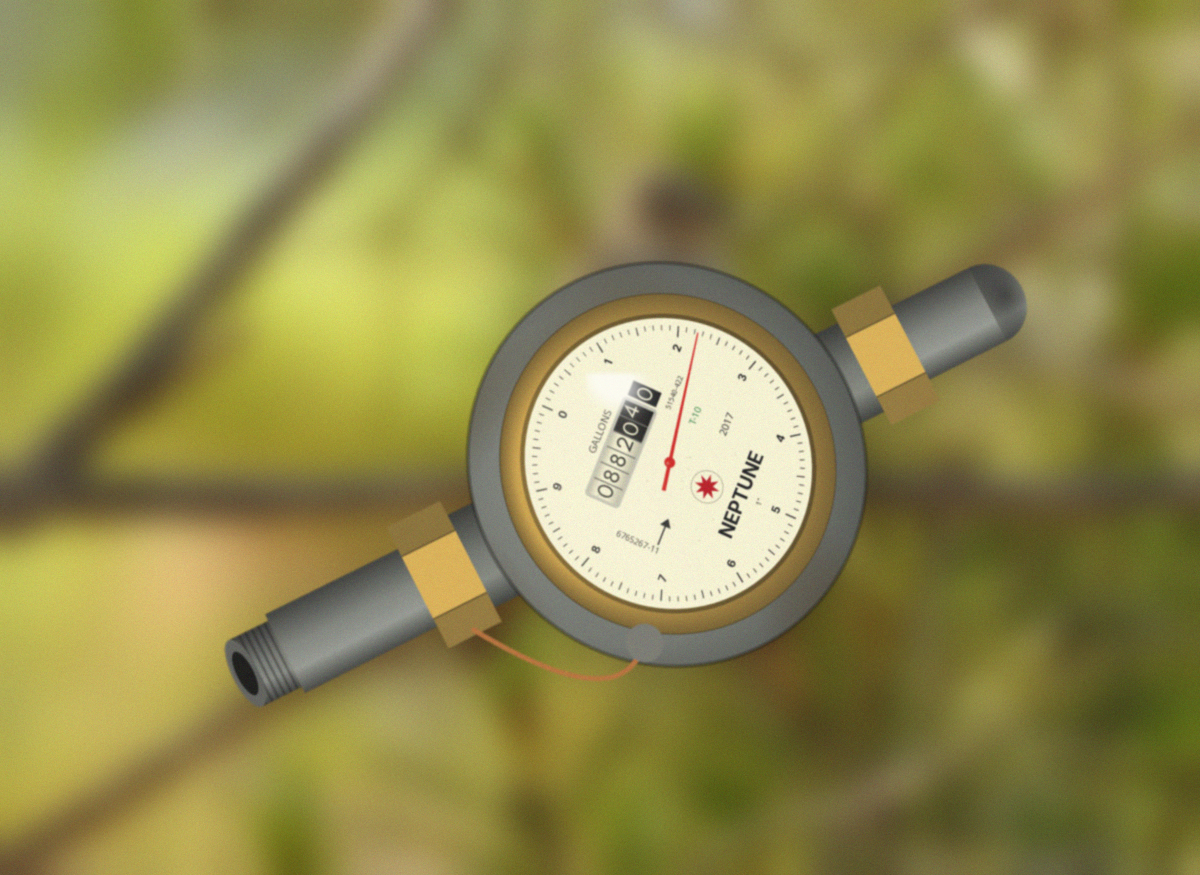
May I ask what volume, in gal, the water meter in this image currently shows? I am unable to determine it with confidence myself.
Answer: 882042.2 gal
